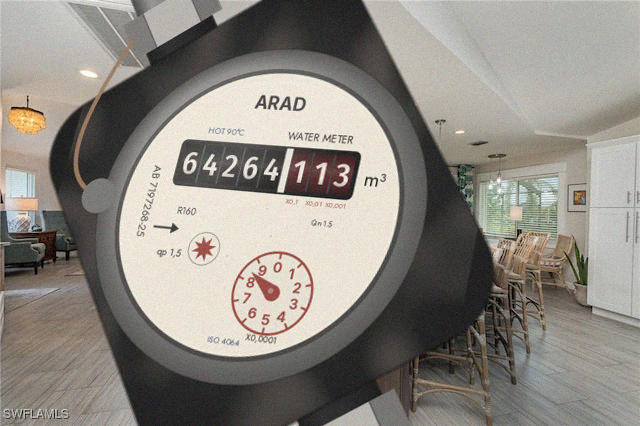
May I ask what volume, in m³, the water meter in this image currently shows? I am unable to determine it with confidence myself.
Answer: 64264.1138 m³
